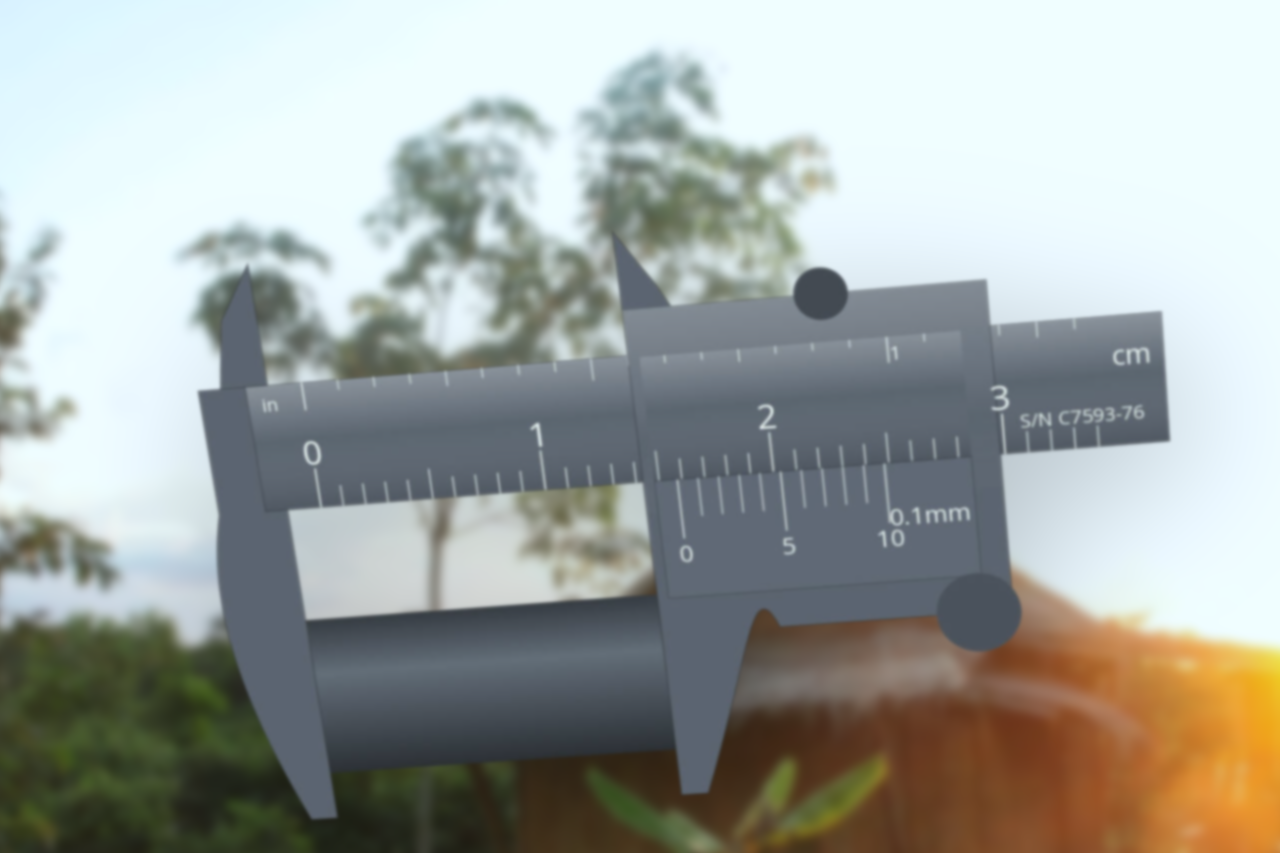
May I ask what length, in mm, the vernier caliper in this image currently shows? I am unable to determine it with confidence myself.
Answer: 15.8 mm
